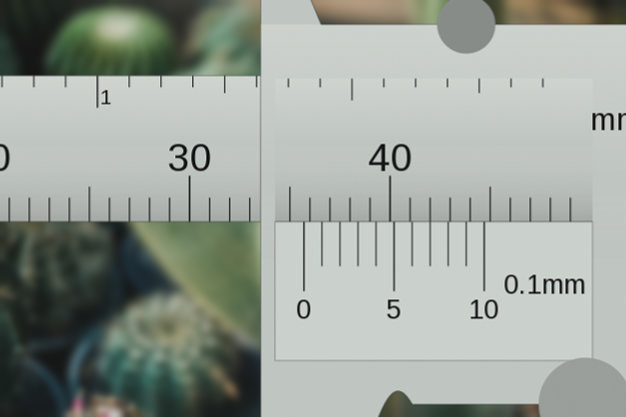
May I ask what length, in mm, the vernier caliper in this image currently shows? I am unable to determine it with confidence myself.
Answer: 35.7 mm
